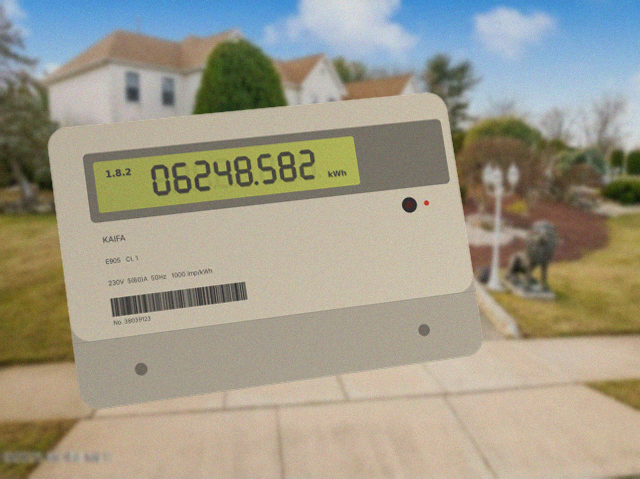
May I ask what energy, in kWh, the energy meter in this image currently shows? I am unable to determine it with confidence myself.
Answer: 6248.582 kWh
